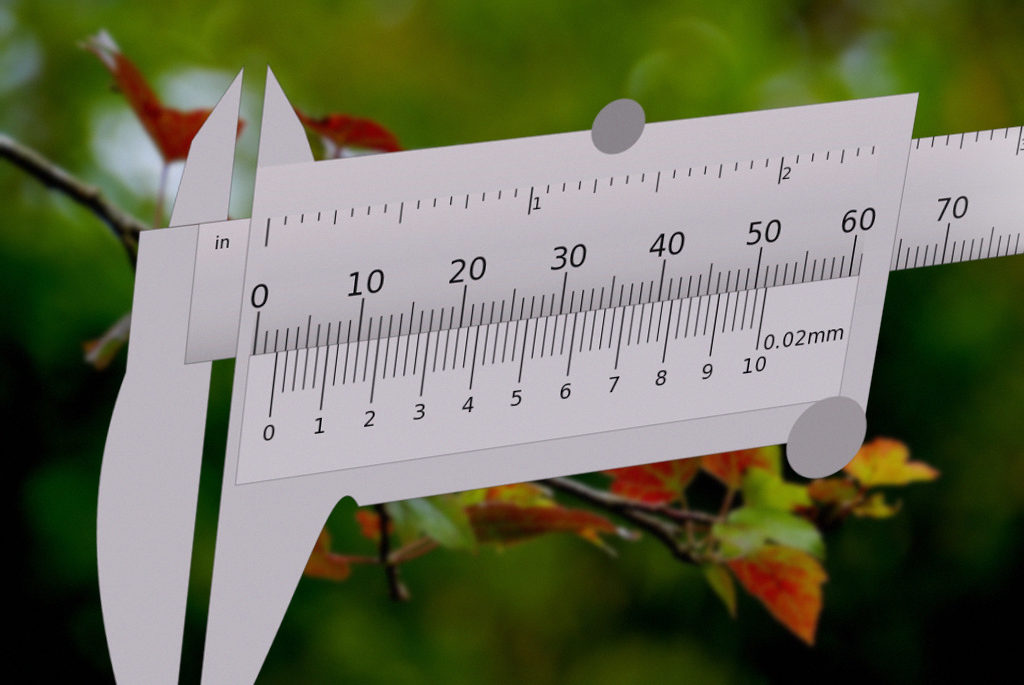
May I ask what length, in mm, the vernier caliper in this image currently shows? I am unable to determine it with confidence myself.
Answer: 2.2 mm
